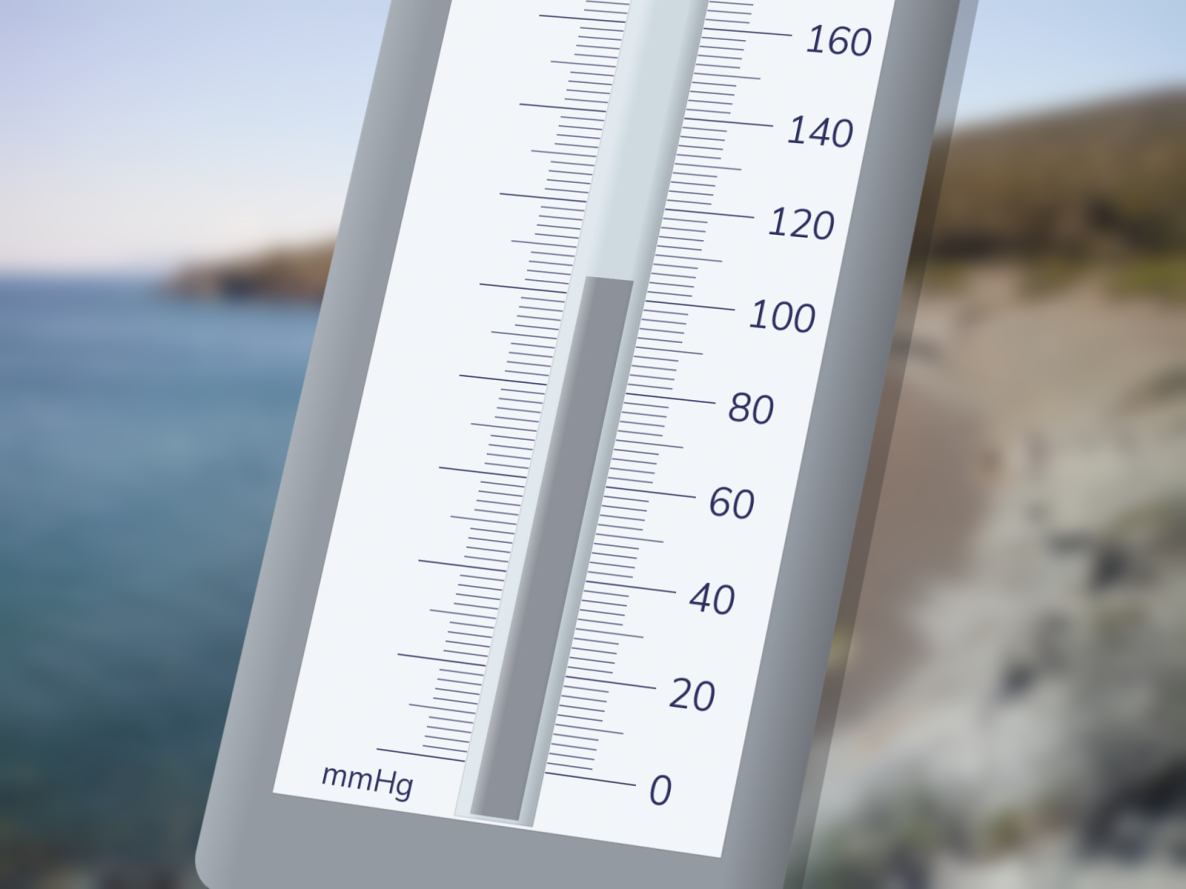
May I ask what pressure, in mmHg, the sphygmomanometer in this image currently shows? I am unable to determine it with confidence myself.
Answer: 104 mmHg
